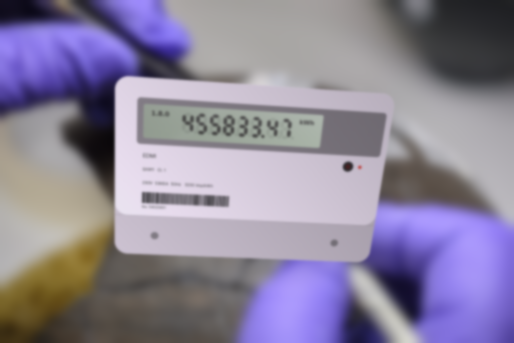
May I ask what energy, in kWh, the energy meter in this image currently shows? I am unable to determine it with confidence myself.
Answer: 455833.47 kWh
